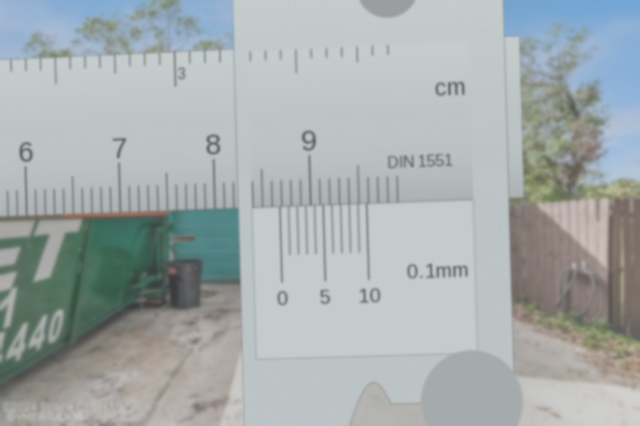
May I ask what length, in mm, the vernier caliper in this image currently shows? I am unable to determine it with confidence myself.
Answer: 86.8 mm
